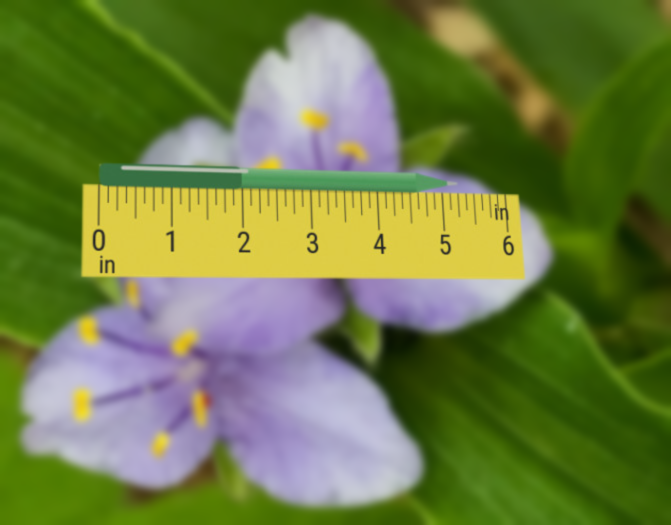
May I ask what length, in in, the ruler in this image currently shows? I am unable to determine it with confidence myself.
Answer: 5.25 in
